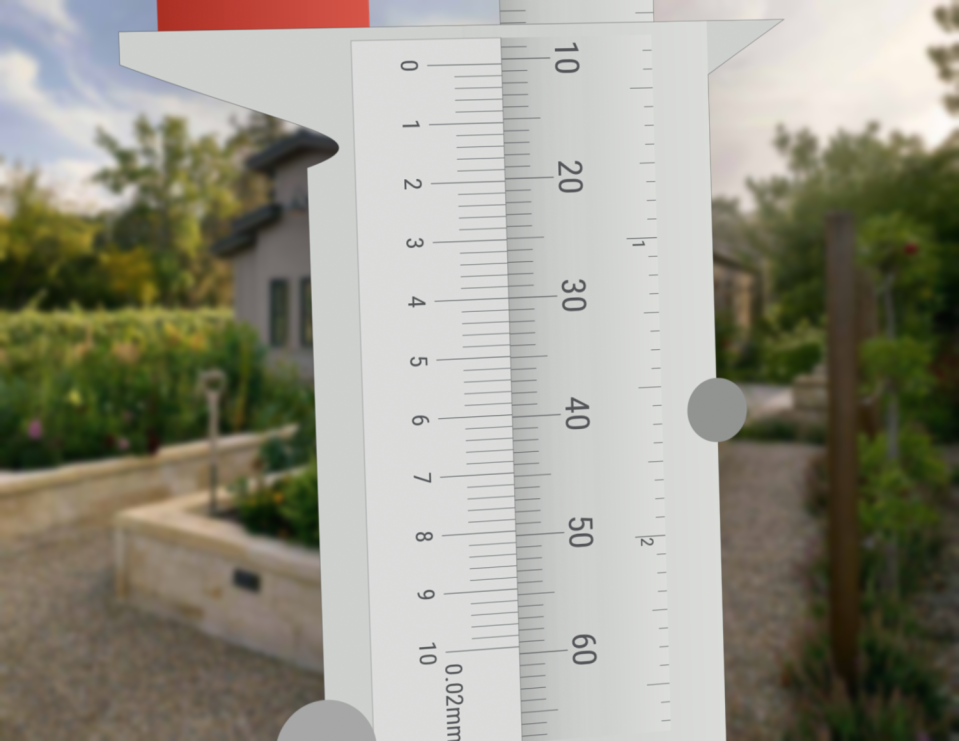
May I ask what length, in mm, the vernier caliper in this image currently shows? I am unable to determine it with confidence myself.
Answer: 10.4 mm
